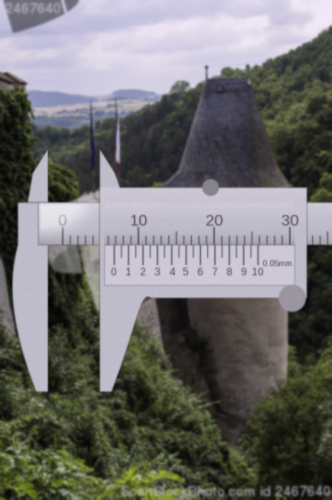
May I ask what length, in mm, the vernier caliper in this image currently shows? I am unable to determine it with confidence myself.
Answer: 6.8 mm
